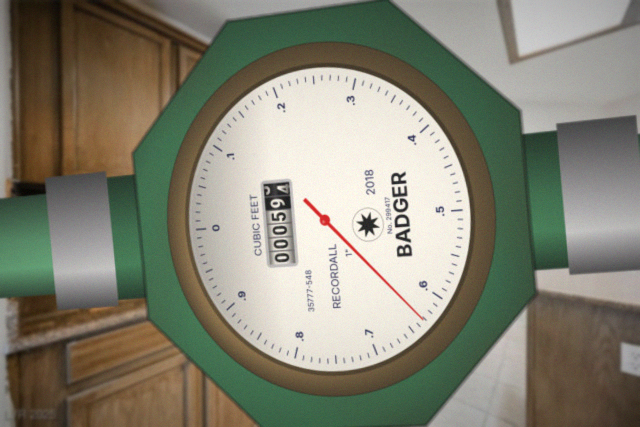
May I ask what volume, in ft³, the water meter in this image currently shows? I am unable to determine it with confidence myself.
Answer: 593.63 ft³
